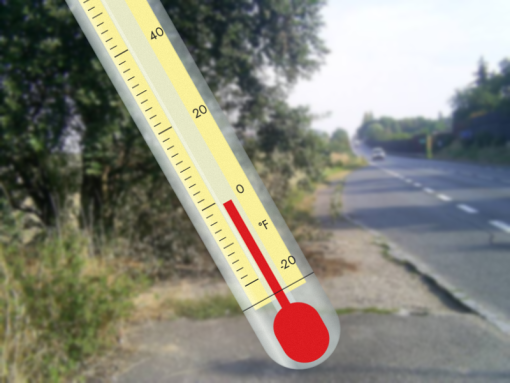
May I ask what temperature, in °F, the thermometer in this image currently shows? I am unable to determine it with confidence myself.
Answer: -1 °F
